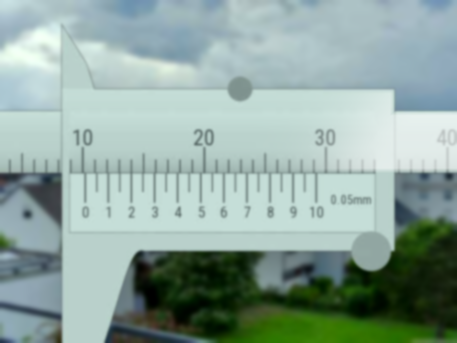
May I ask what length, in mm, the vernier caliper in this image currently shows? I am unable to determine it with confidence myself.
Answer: 10.2 mm
